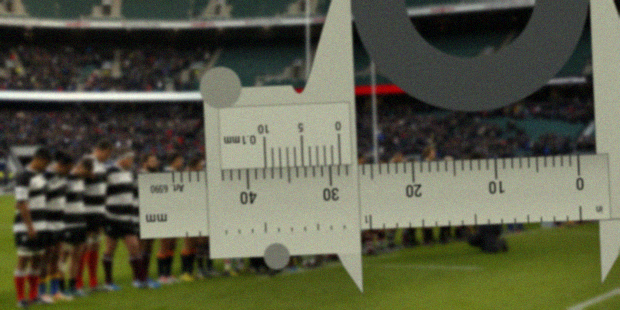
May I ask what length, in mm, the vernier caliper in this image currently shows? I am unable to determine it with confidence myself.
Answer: 28.8 mm
